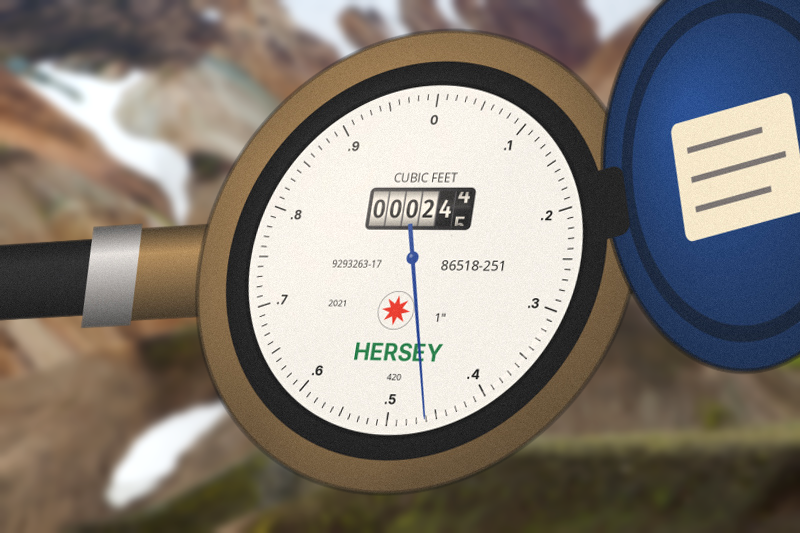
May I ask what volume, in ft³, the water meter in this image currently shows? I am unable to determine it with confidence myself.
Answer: 244.46 ft³
